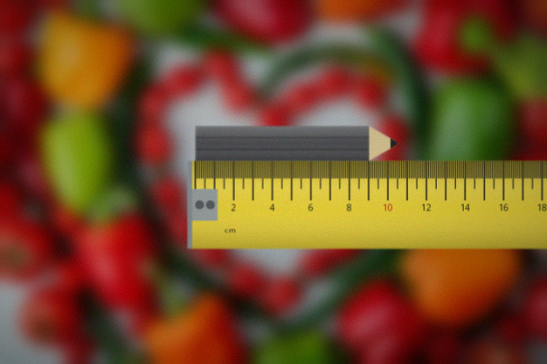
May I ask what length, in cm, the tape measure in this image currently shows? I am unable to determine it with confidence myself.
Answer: 10.5 cm
